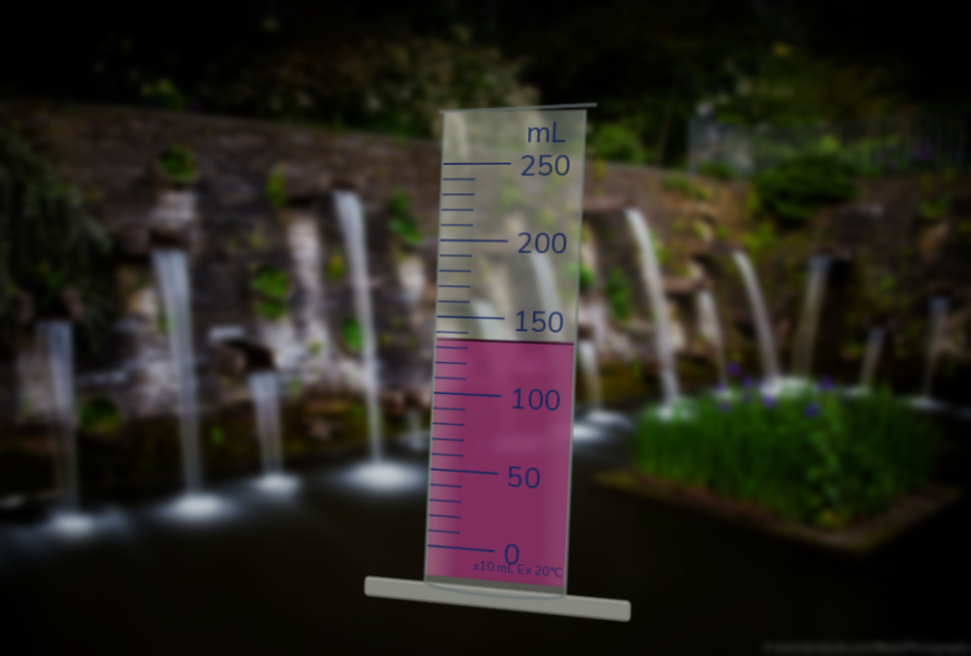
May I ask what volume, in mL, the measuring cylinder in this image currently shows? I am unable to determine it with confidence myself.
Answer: 135 mL
